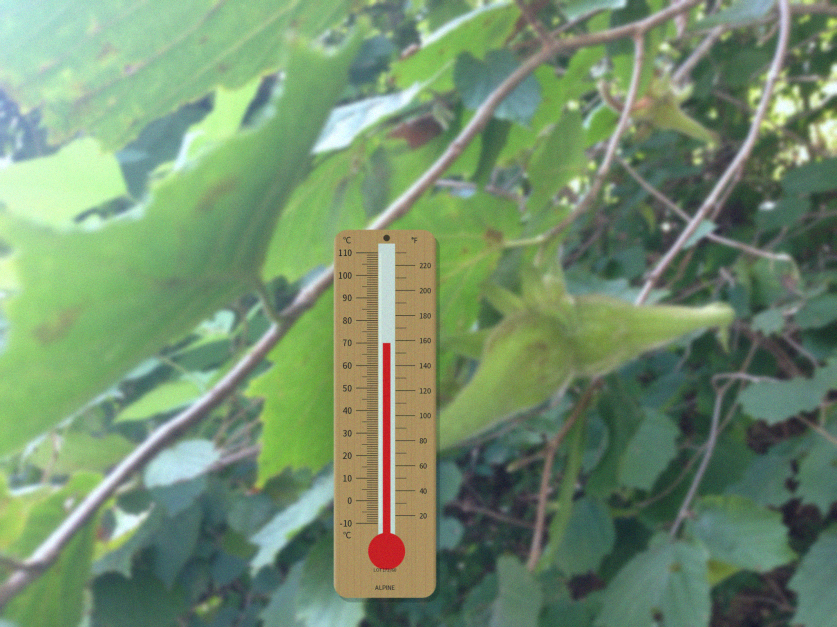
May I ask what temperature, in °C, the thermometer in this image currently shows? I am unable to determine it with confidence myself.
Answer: 70 °C
